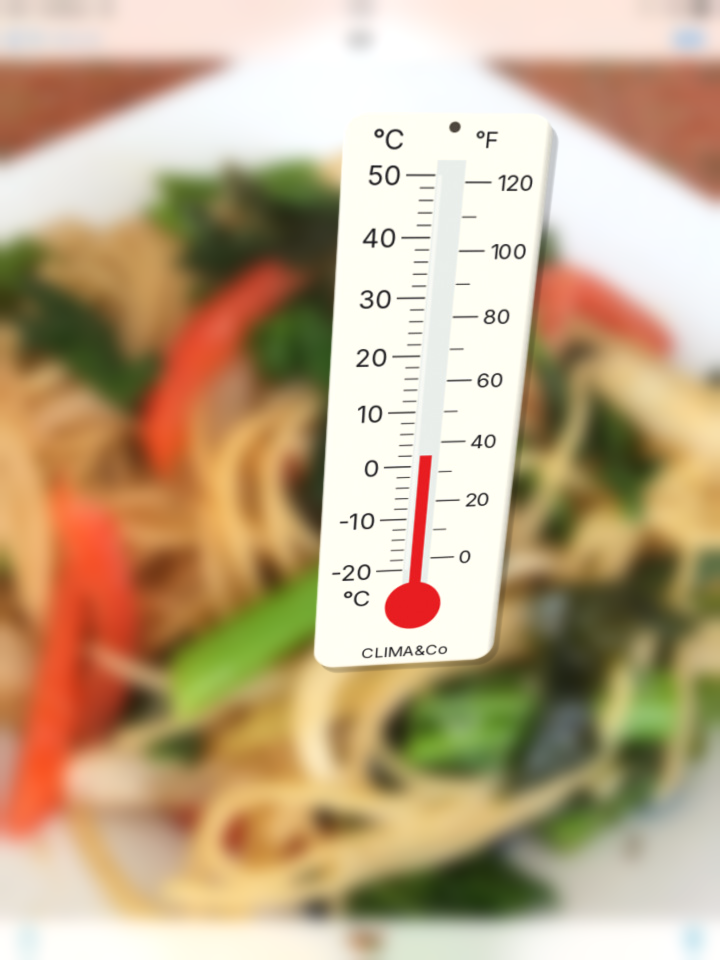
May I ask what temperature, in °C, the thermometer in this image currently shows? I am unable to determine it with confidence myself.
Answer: 2 °C
